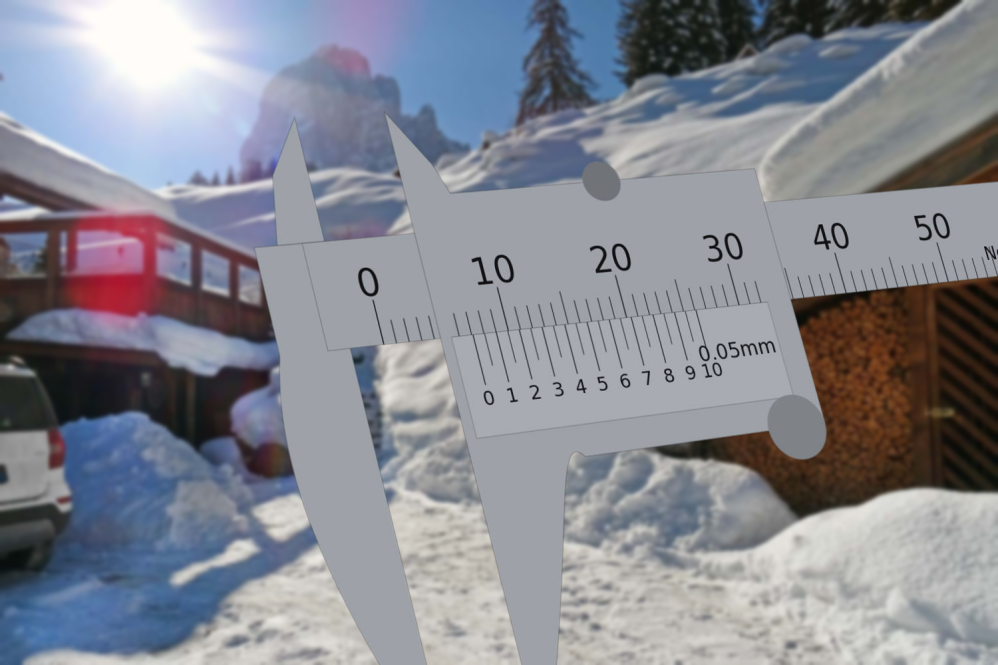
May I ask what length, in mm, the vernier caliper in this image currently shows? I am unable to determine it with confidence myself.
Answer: 7.1 mm
